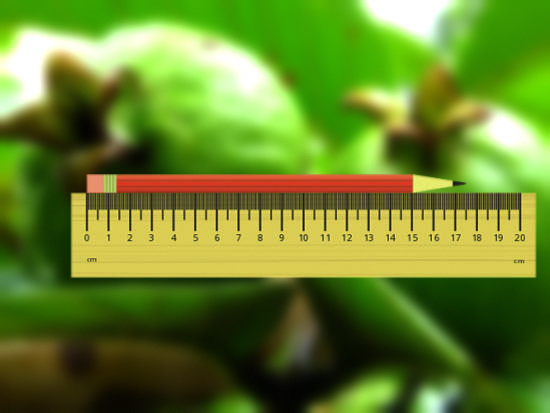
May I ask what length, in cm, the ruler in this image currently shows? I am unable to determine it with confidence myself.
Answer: 17.5 cm
